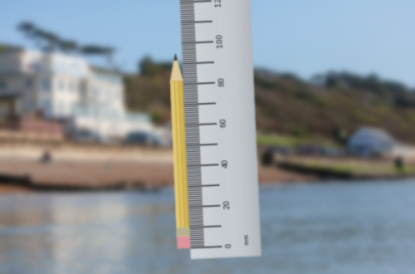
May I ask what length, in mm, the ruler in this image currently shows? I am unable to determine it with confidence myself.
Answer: 95 mm
